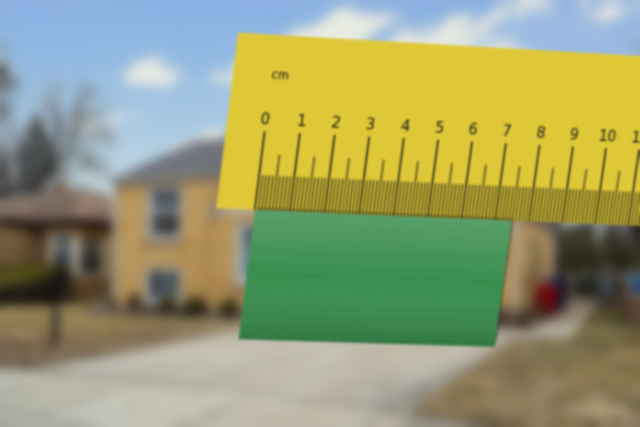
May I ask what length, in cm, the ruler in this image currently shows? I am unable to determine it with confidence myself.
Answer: 7.5 cm
